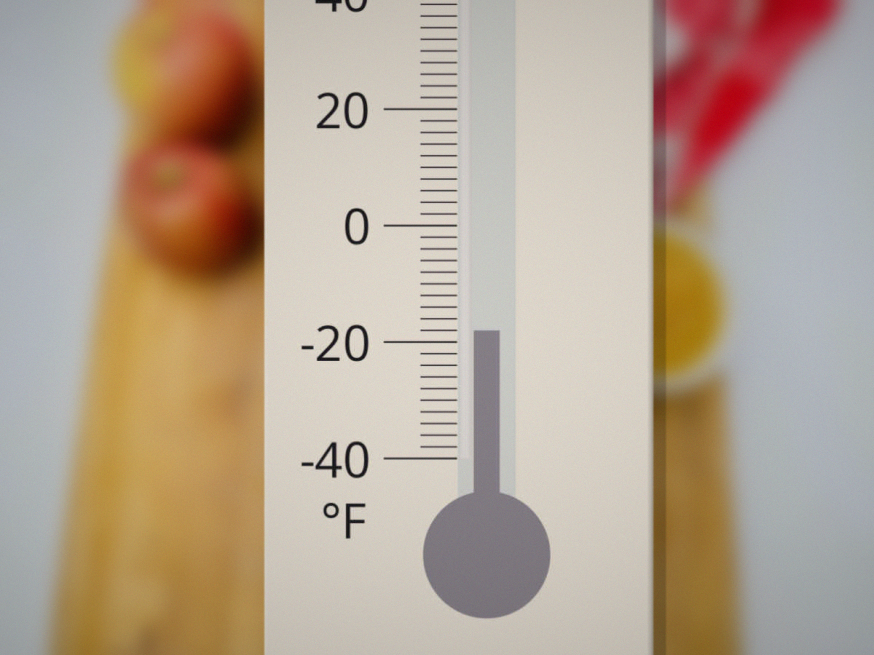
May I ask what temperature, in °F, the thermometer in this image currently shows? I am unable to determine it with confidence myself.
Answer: -18 °F
